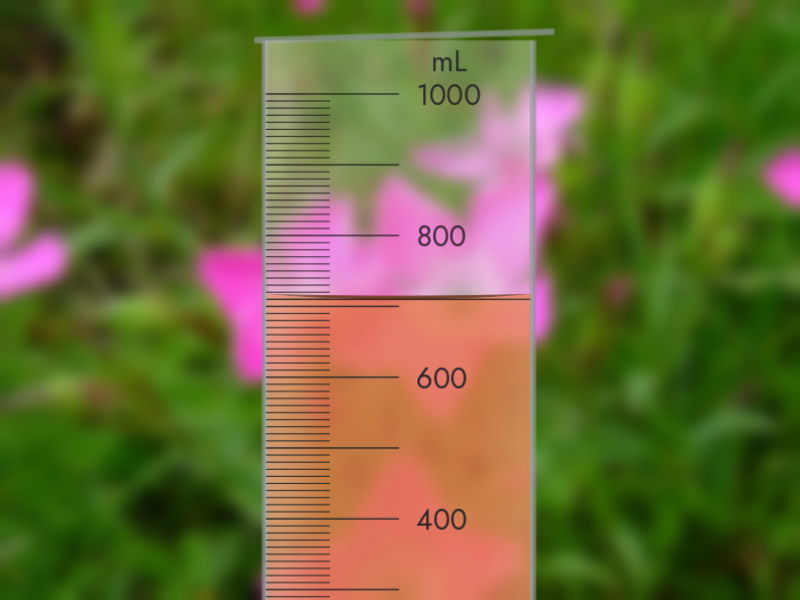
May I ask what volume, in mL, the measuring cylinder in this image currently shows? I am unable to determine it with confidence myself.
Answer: 710 mL
